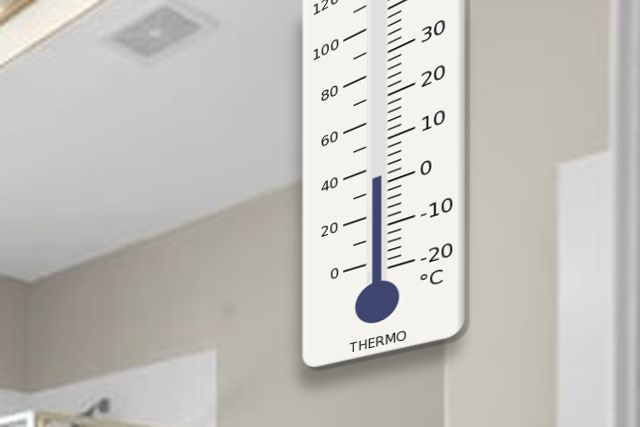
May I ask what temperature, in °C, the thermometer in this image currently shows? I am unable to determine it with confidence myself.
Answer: 2 °C
